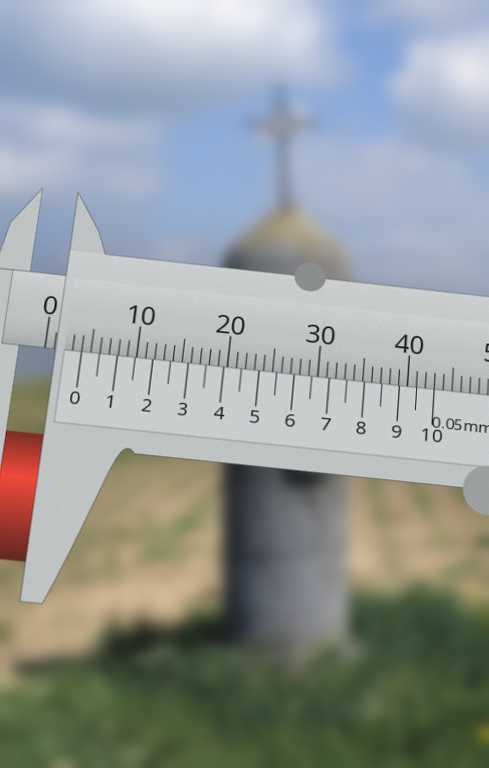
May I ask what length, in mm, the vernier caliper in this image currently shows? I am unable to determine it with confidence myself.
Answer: 4.0 mm
